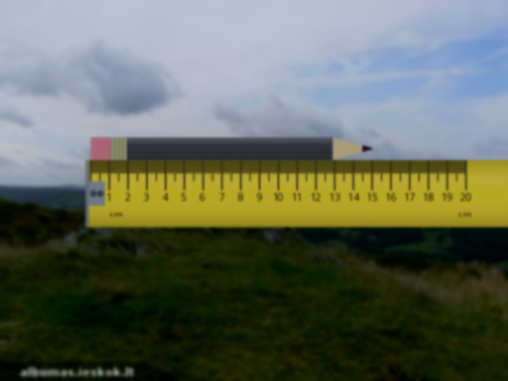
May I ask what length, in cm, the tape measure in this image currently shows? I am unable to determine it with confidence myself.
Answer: 15 cm
